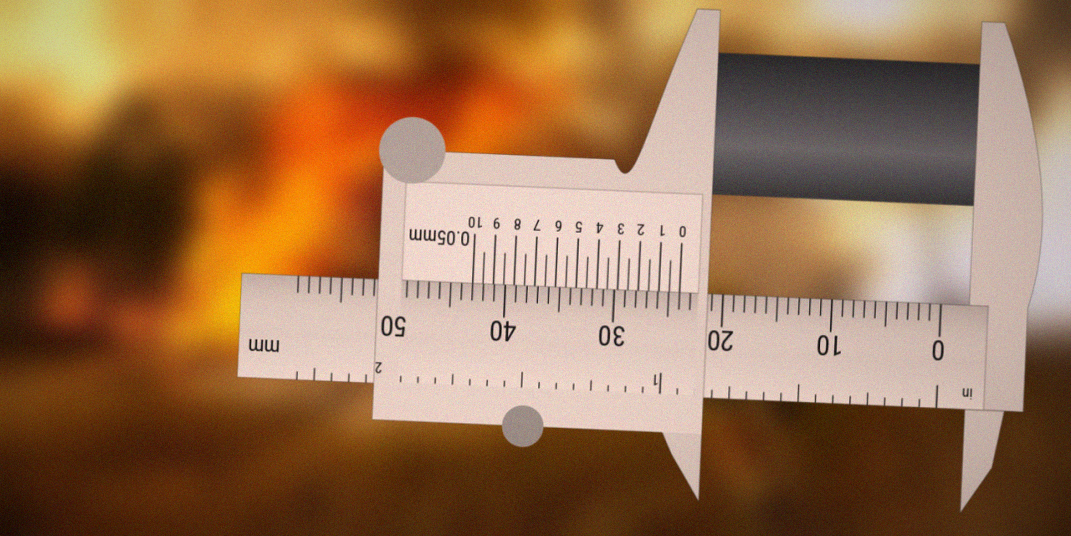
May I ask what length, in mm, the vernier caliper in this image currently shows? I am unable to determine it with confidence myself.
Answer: 24.0 mm
